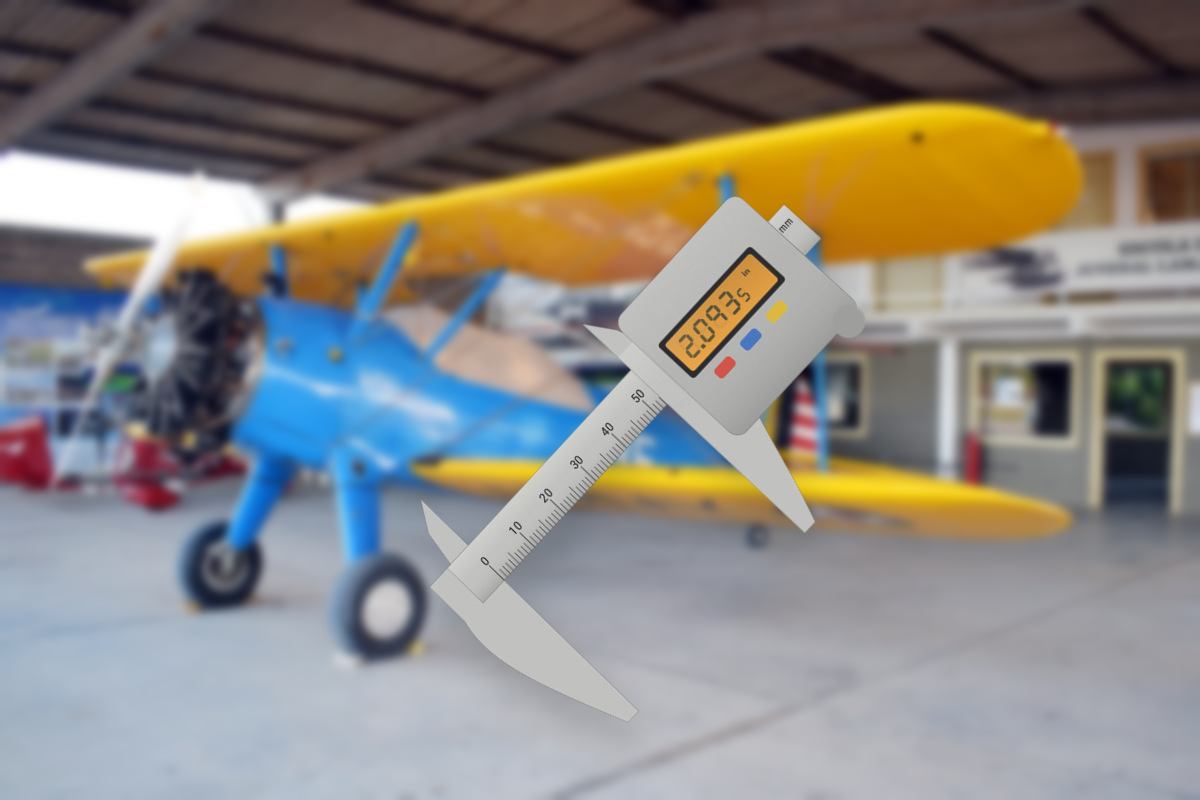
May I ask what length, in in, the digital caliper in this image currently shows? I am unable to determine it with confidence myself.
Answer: 2.0935 in
